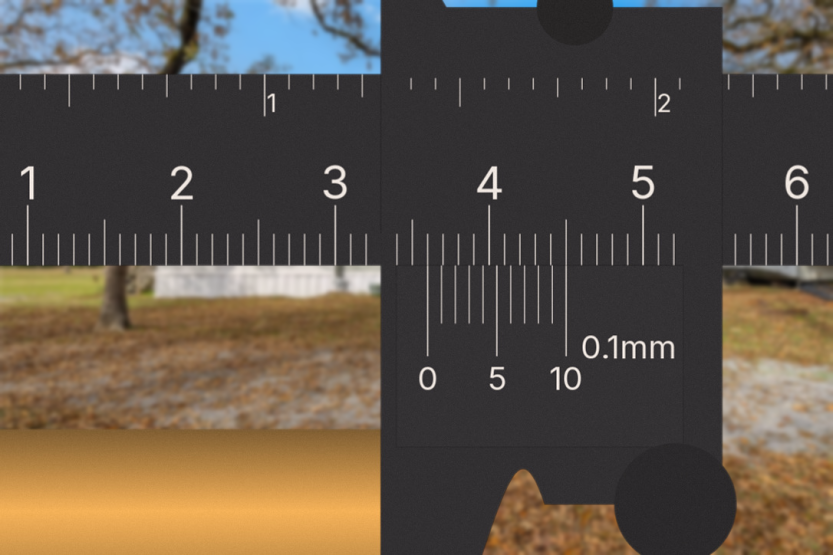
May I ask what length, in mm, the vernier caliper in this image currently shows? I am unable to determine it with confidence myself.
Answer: 36.0 mm
